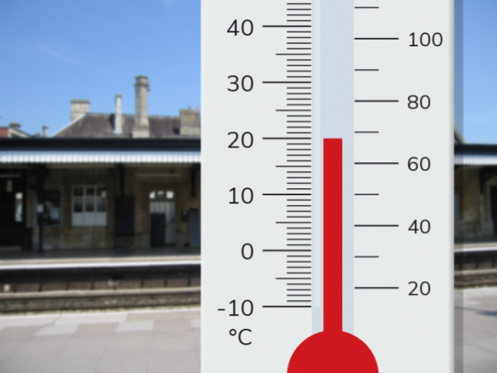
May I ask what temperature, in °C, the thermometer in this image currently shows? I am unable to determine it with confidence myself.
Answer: 20 °C
